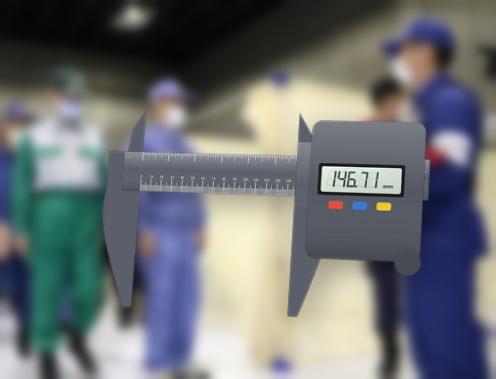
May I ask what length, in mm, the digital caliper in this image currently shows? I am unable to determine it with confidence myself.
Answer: 146.71 mm
